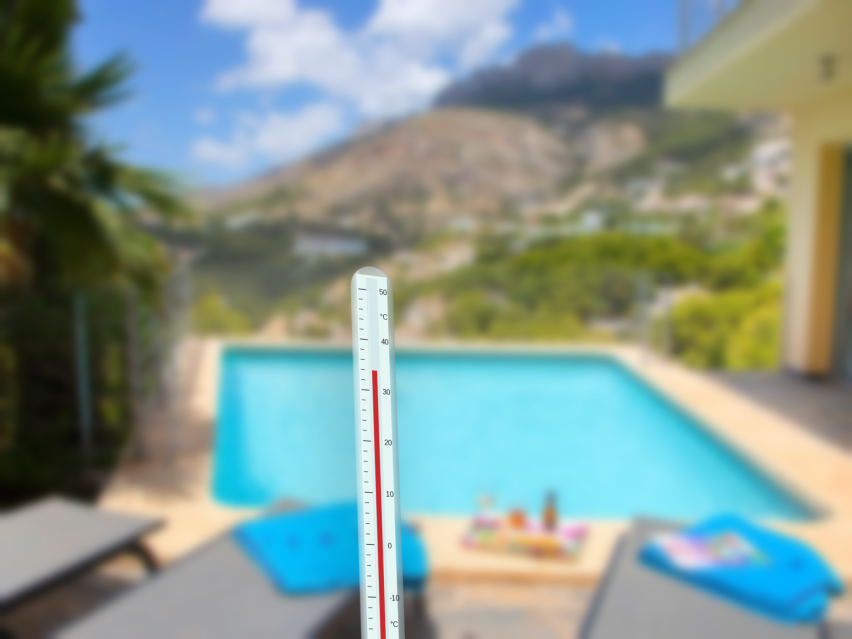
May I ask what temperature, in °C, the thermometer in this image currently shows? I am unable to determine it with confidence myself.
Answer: 34 °C
